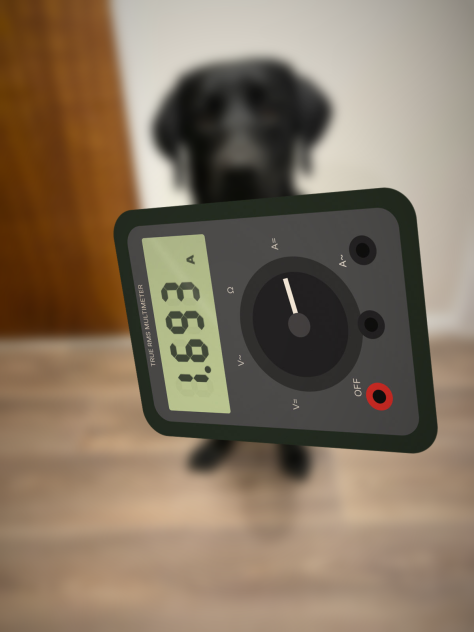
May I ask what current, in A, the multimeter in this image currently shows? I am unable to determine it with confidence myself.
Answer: 1.693 A
